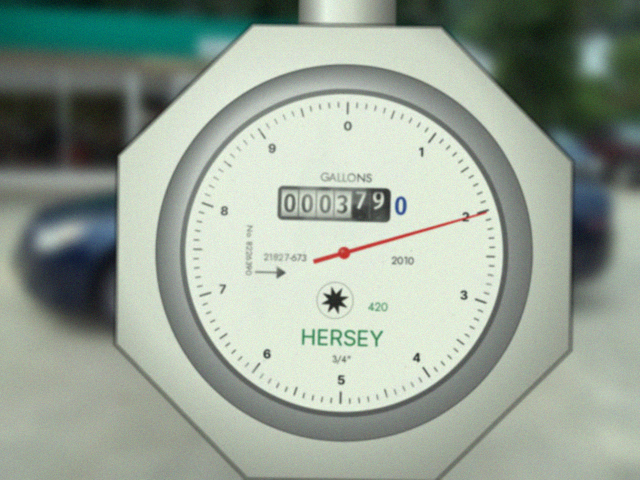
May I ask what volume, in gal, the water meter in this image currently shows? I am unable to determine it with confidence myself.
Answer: 3792.0 gal
